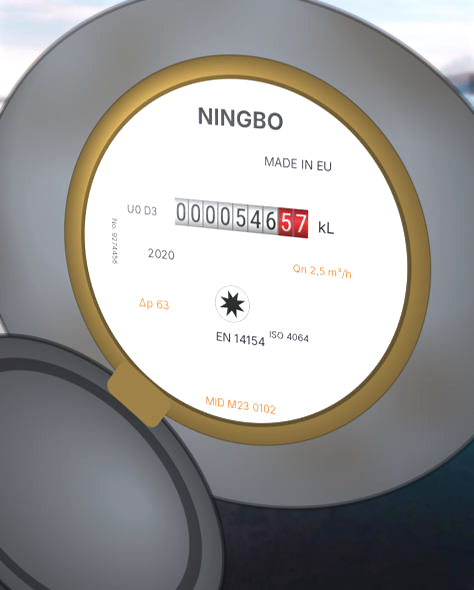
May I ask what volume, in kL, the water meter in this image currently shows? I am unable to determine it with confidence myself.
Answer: 546.57 kL
